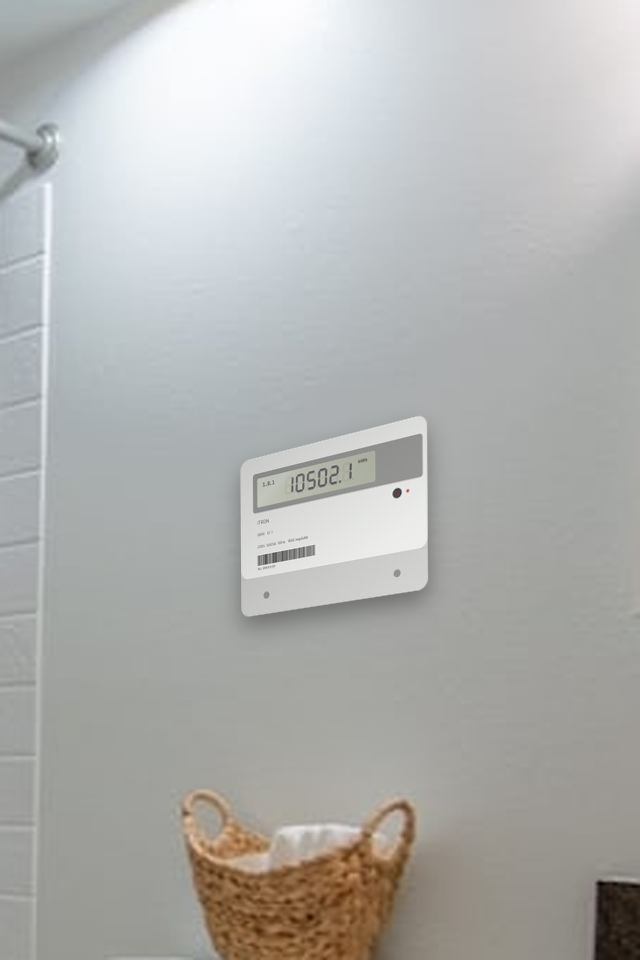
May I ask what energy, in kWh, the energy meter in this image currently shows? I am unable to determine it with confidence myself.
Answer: 10502.1 kWh
